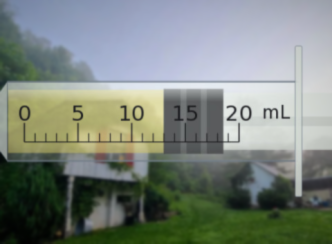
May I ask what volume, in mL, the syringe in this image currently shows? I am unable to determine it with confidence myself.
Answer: 13 mL
